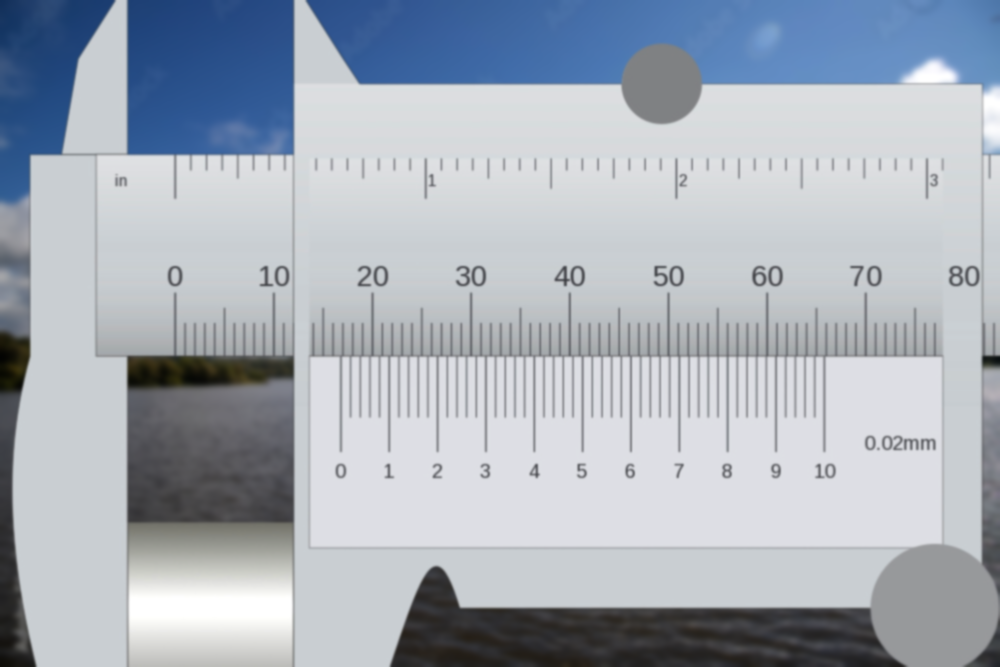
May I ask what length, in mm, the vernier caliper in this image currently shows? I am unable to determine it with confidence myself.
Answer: 16.8 mm
